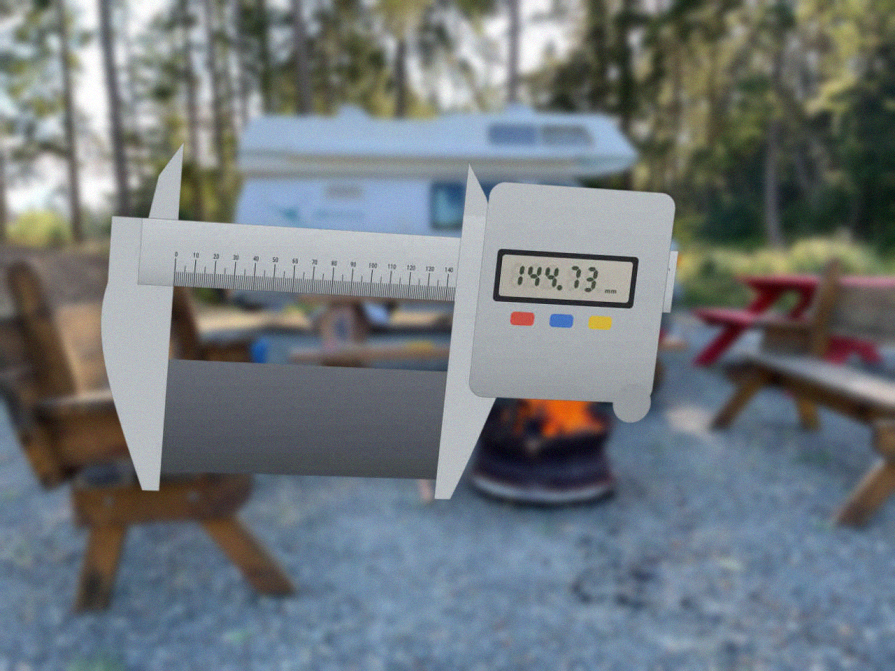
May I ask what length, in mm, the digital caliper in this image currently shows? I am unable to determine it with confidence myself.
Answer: 144.73 mm
